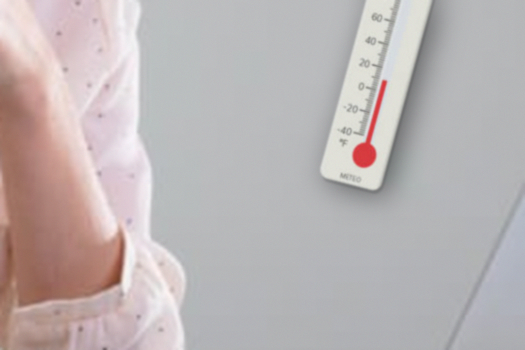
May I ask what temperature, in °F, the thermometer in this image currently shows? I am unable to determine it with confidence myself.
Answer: 10 °F
